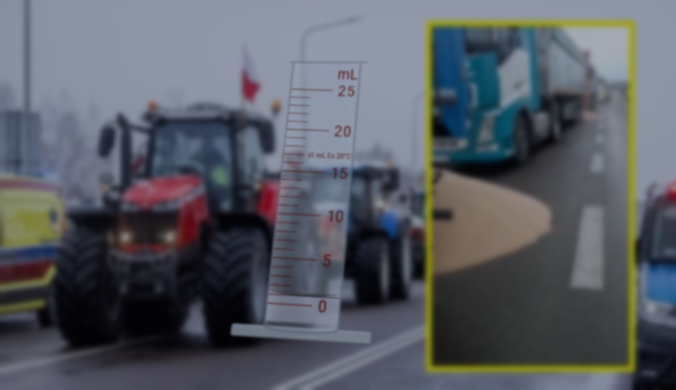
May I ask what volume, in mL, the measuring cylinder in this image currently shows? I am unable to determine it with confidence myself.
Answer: 1 mL
